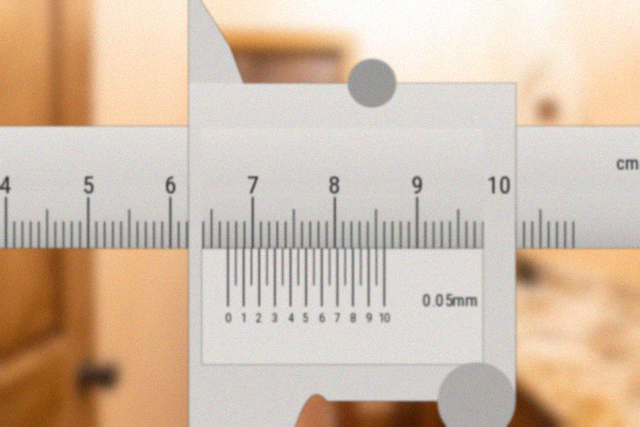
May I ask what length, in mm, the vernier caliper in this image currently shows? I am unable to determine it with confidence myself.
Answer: 67.0 mm
